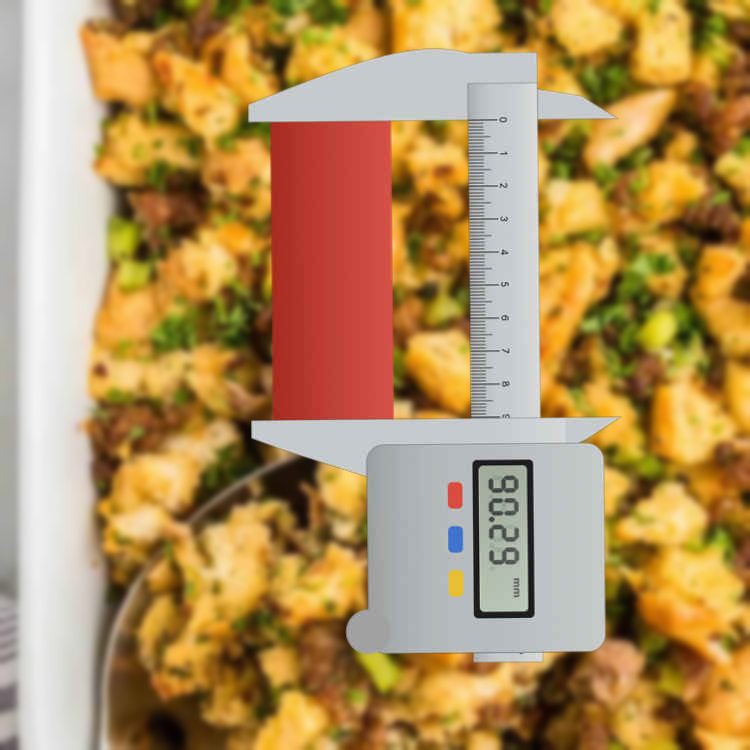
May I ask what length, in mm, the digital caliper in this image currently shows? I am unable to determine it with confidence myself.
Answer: 90.29 mm
